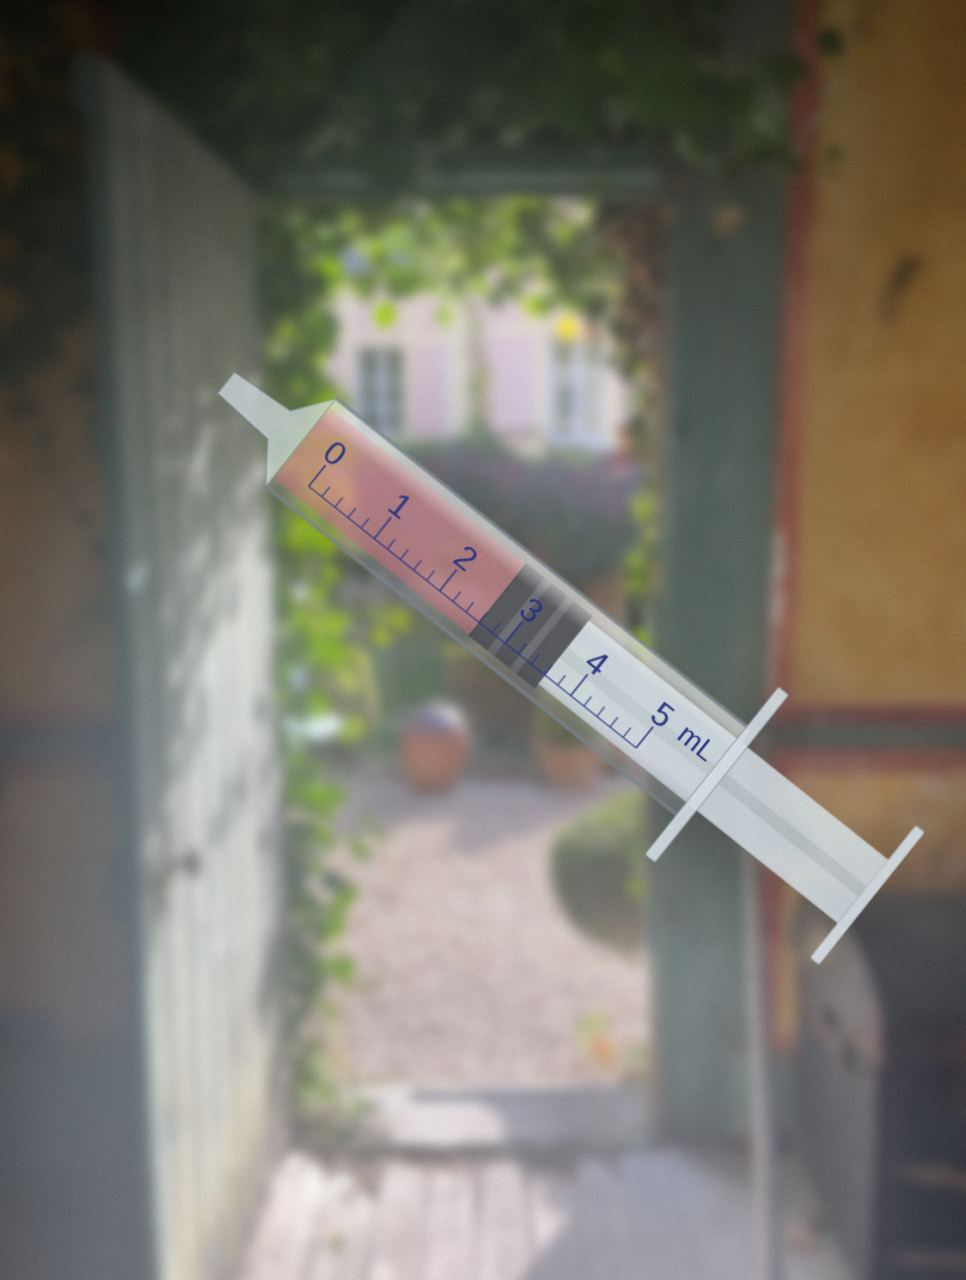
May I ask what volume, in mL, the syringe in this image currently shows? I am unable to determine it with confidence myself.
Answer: 2.6 mL
